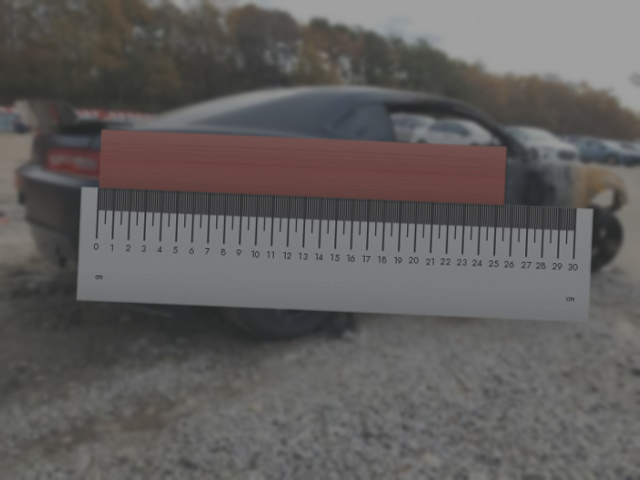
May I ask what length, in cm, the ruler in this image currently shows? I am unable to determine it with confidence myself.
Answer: 25.5 cm
